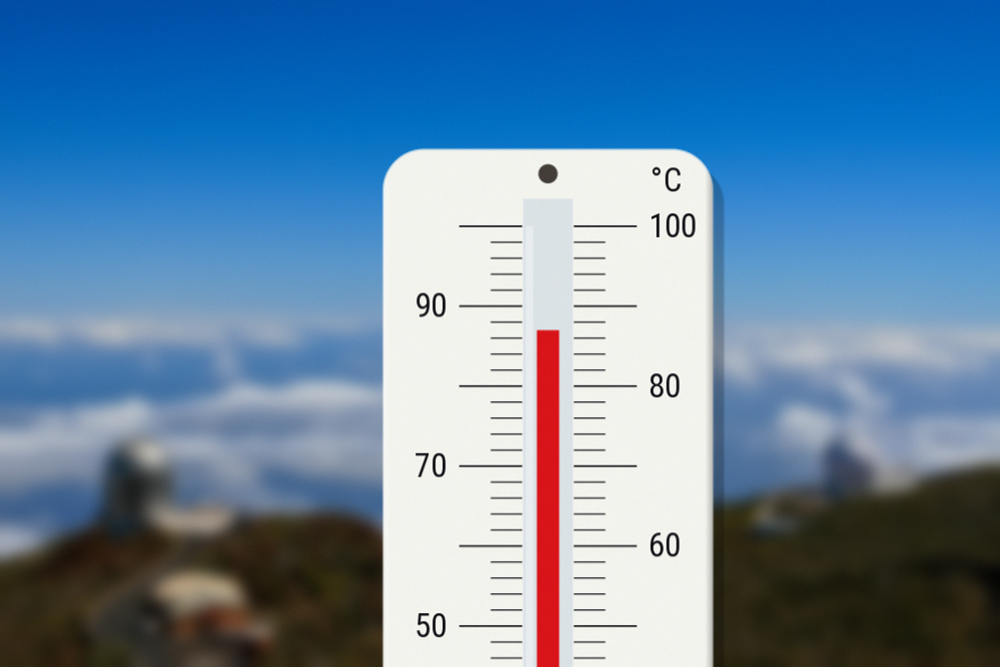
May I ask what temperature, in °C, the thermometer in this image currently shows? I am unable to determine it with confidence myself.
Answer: 87 °C
